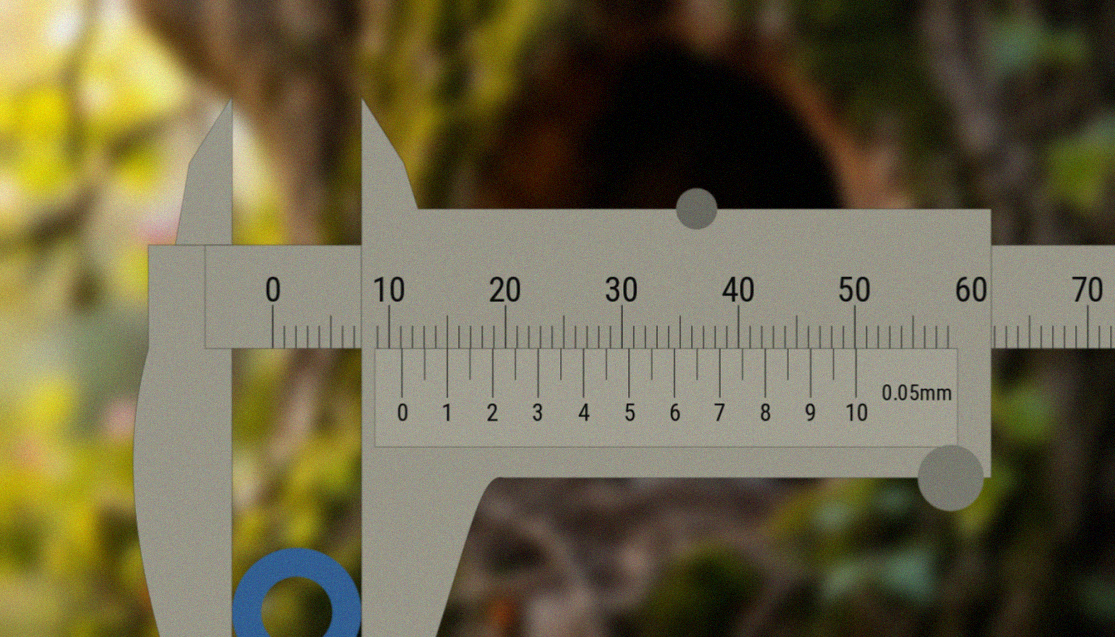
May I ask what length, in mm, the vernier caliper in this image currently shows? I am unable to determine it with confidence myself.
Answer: 11.1 mm
